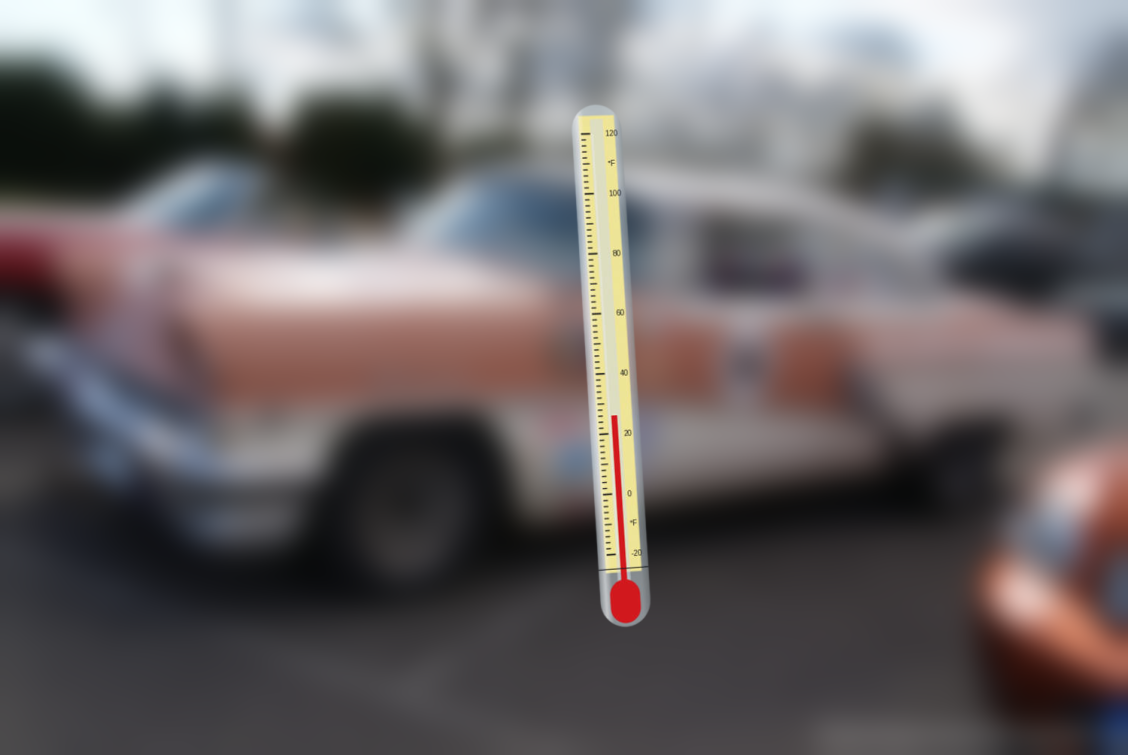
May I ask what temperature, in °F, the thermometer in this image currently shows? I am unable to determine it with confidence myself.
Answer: 26 °F
